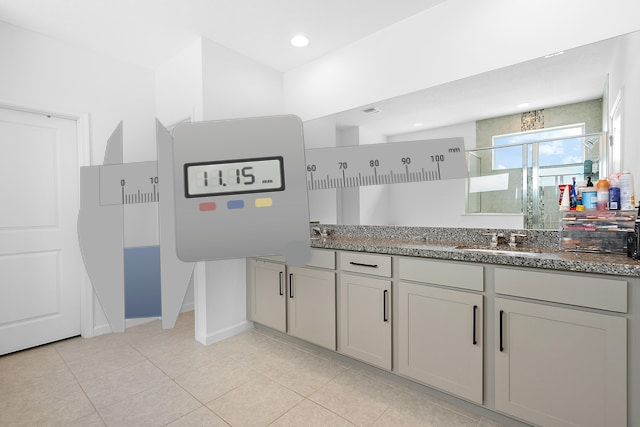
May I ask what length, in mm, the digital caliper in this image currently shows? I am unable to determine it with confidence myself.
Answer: 11.15 mm
